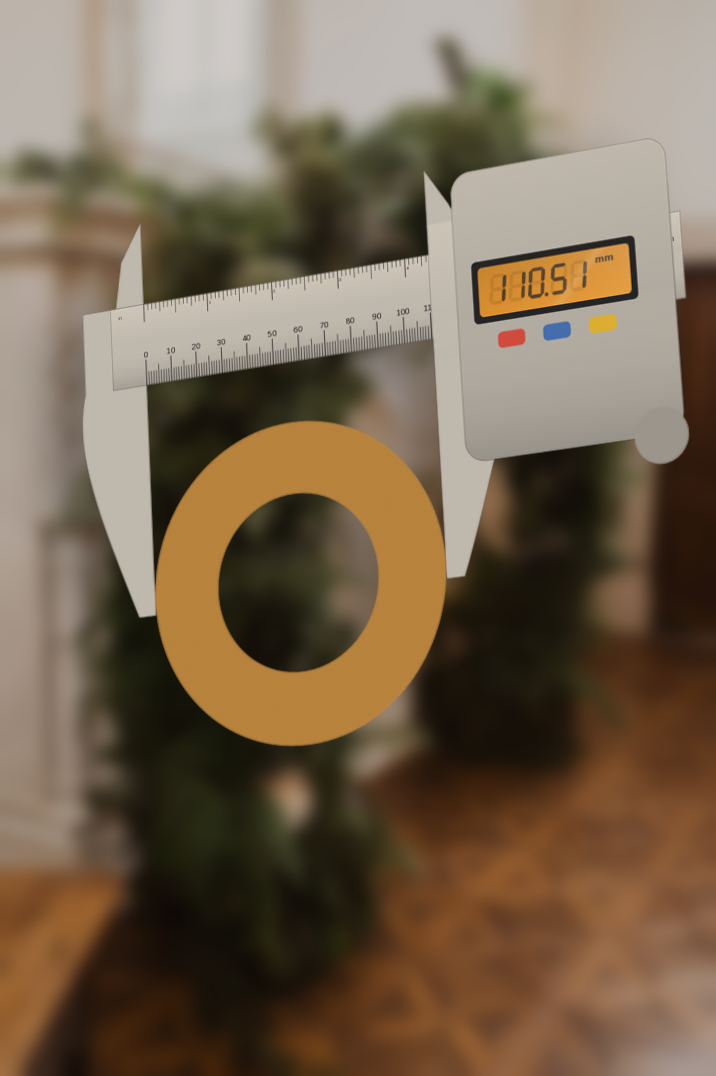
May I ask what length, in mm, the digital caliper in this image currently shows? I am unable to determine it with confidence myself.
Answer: 110.51 mm
